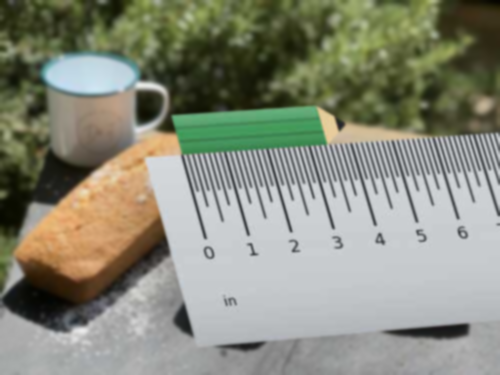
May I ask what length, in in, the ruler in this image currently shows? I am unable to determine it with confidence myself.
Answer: 4 in
